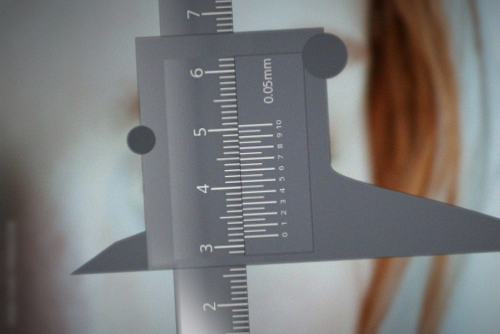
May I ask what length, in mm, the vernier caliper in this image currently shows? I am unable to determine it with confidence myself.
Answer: 31.5 mm
